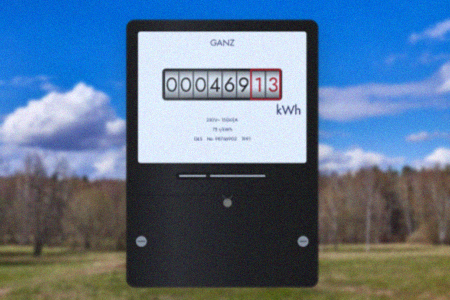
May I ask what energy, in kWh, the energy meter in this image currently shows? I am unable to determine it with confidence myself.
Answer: 469.13 kWh
